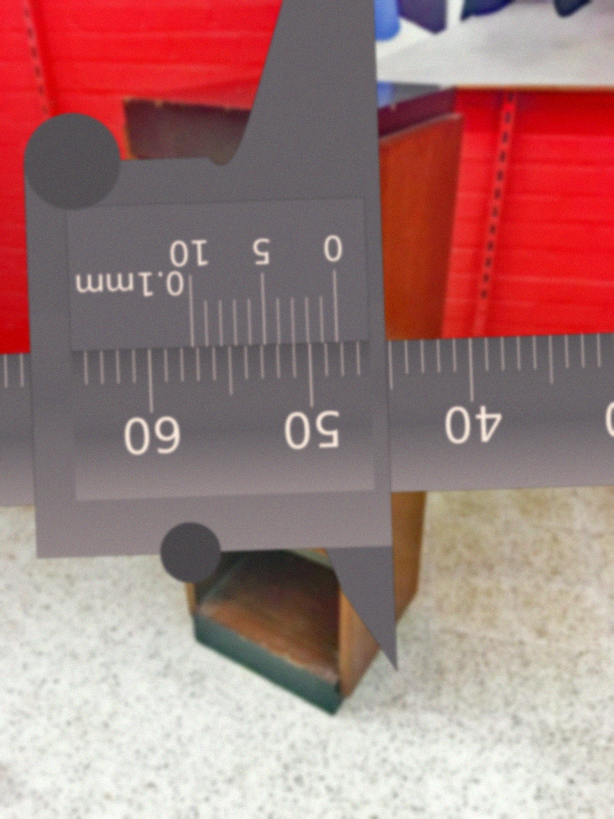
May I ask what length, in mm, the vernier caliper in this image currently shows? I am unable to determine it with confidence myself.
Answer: 48.3 mm
